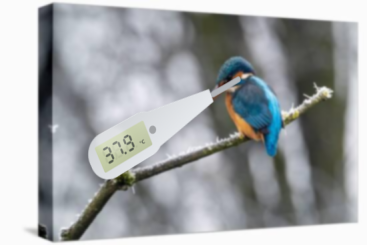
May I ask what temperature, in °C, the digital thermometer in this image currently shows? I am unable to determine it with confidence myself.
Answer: 37.9 °C
